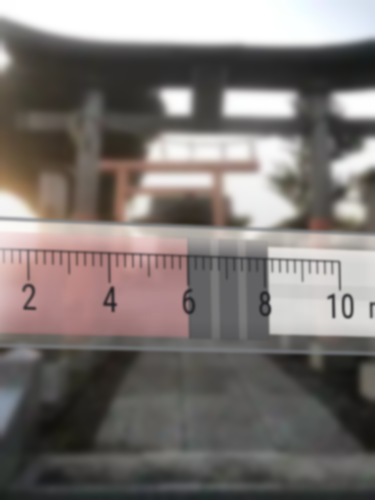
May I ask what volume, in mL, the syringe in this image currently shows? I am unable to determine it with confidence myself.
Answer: 6 mL
